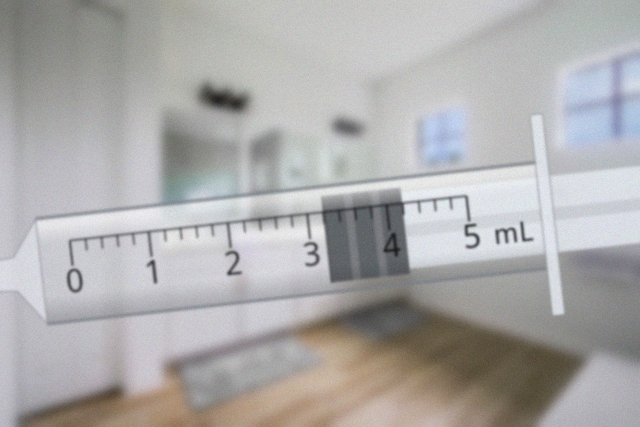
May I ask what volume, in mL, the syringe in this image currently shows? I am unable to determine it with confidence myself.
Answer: 3.2 mL
